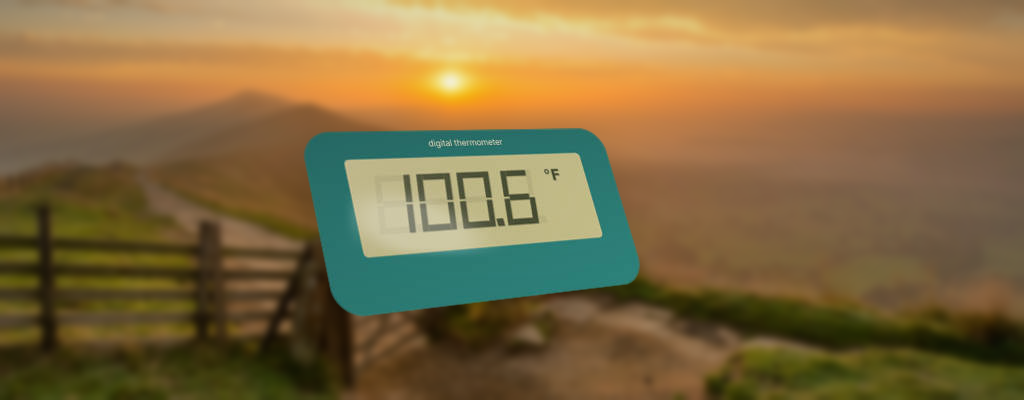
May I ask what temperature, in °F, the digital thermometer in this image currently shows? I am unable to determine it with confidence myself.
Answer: 100.6 °F
